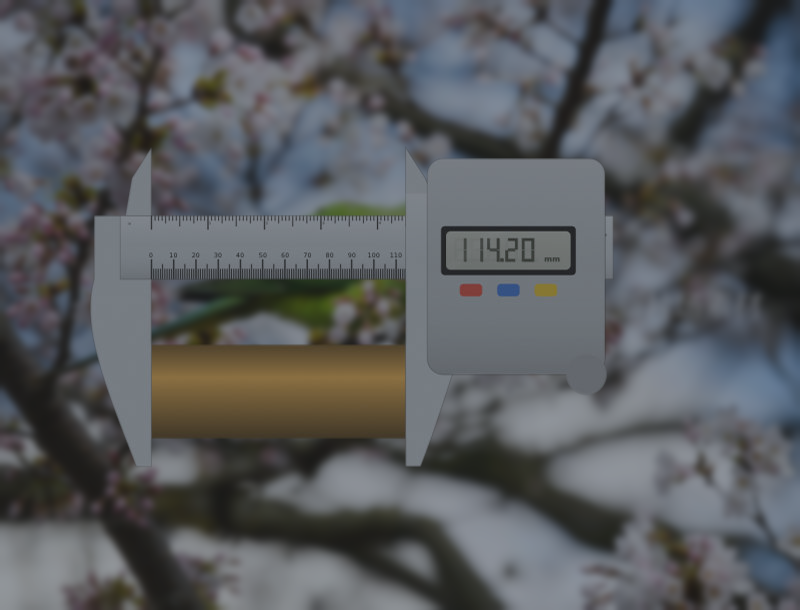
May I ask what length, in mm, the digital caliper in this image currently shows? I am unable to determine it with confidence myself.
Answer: 114.20 mm
